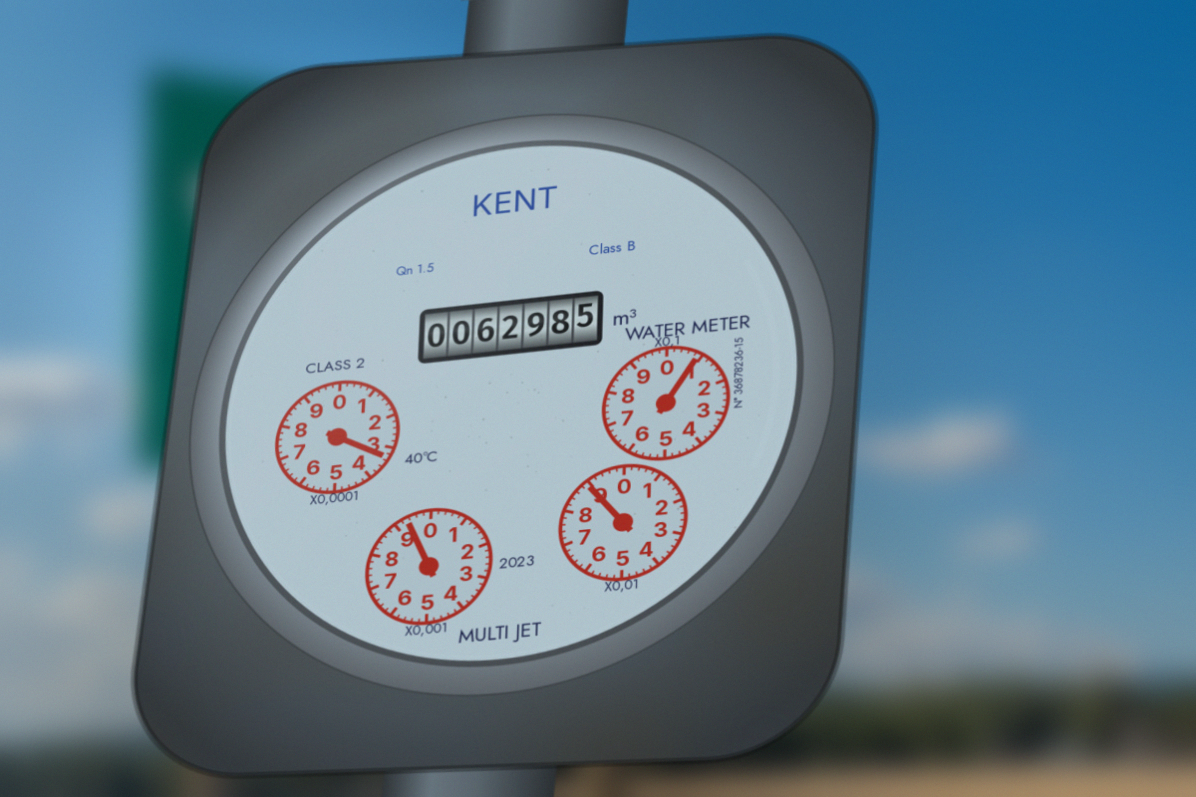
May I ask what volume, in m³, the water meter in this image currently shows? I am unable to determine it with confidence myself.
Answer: 62985.0893 m³
